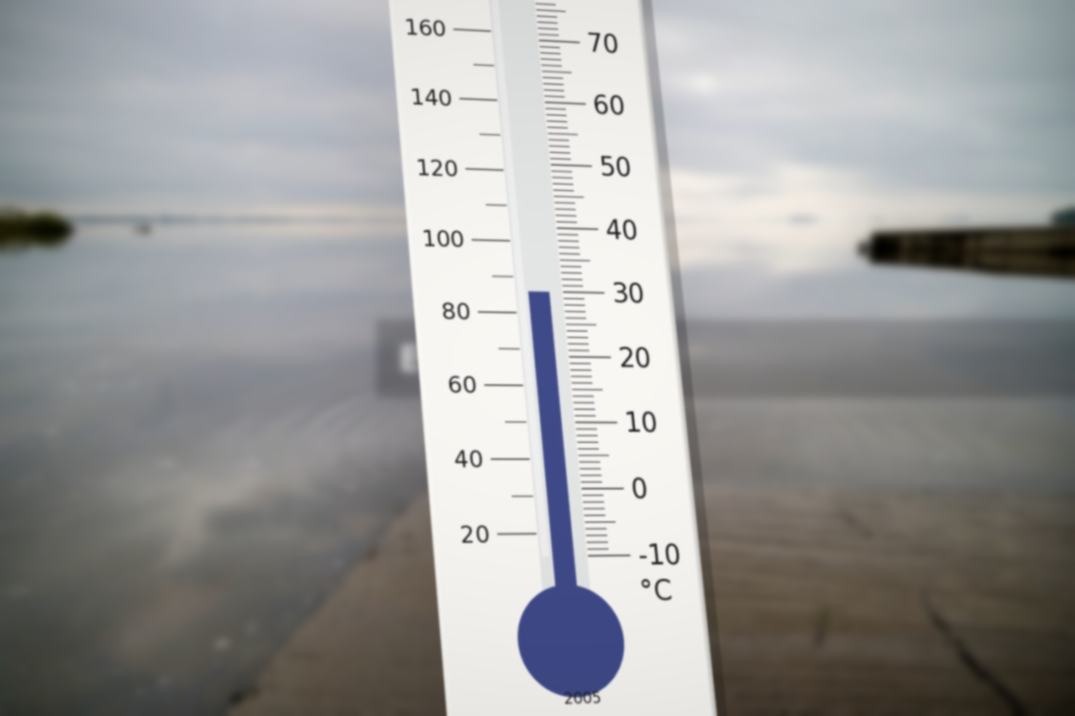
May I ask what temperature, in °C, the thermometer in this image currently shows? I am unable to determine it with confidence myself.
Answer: 30 °C
